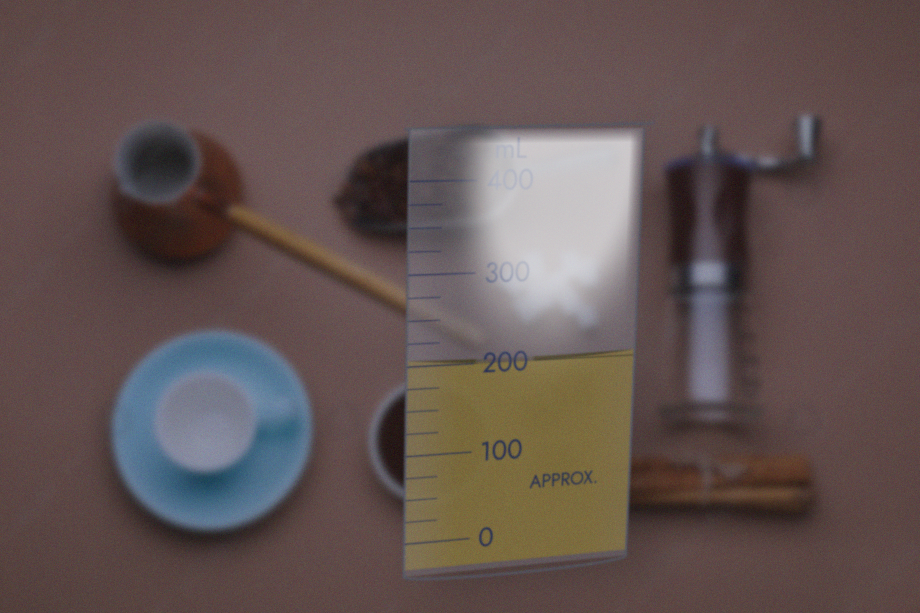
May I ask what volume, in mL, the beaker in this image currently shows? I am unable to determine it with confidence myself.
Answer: 200 mL
